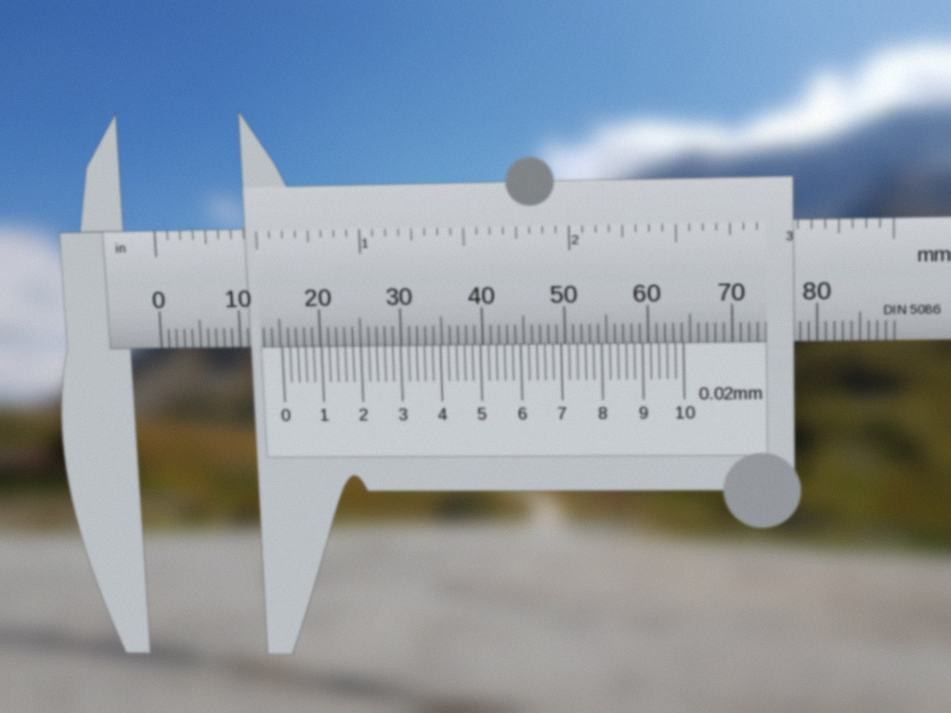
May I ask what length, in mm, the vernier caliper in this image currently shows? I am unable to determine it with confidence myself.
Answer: 15.2 mm
